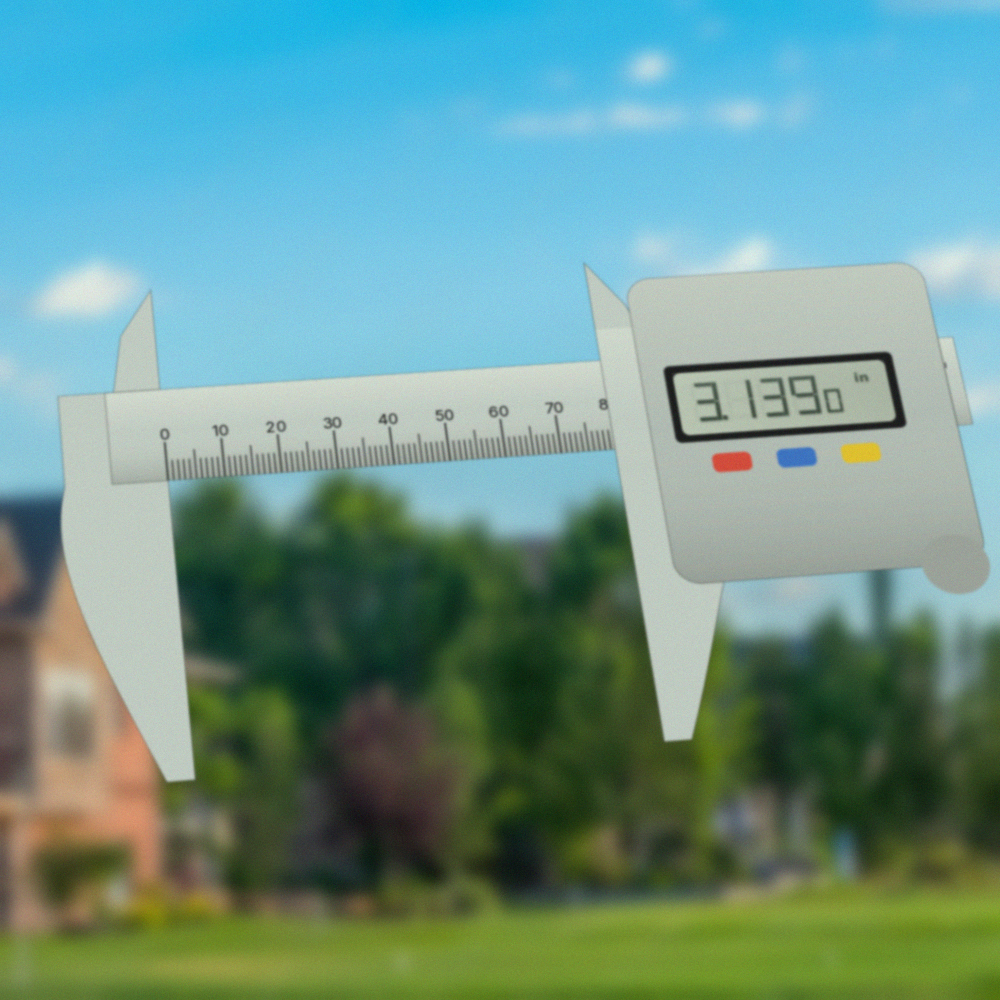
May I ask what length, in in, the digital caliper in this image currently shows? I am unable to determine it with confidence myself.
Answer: 3.1390 in
